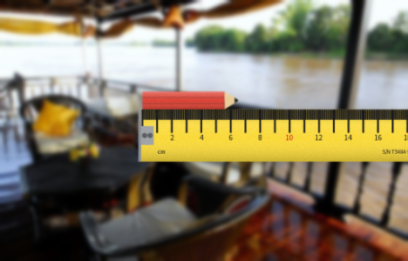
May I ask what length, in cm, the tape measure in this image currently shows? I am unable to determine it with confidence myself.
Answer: 6.5 cm
